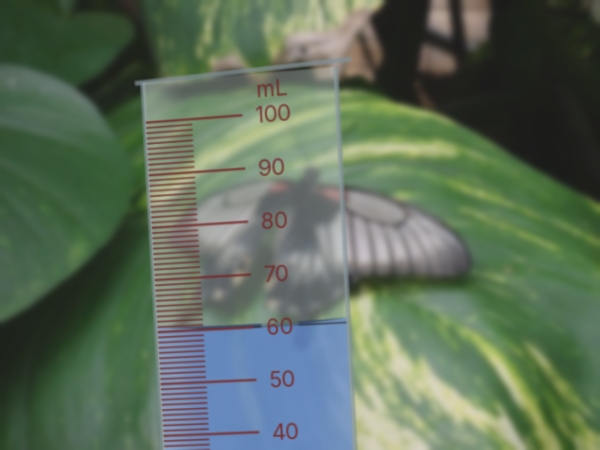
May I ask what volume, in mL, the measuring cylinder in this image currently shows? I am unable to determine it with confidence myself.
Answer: 60 mL
